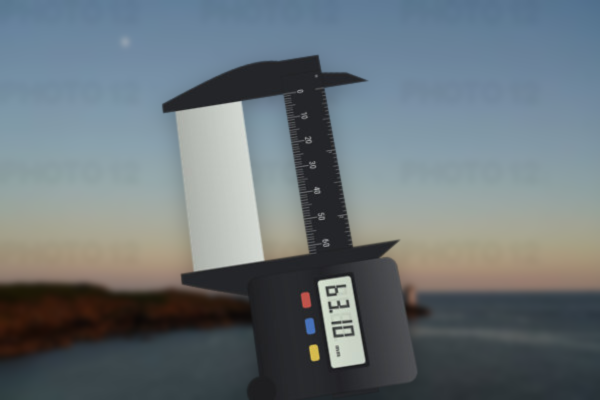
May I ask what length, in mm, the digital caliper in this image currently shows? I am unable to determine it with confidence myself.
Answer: 63.10 mm
